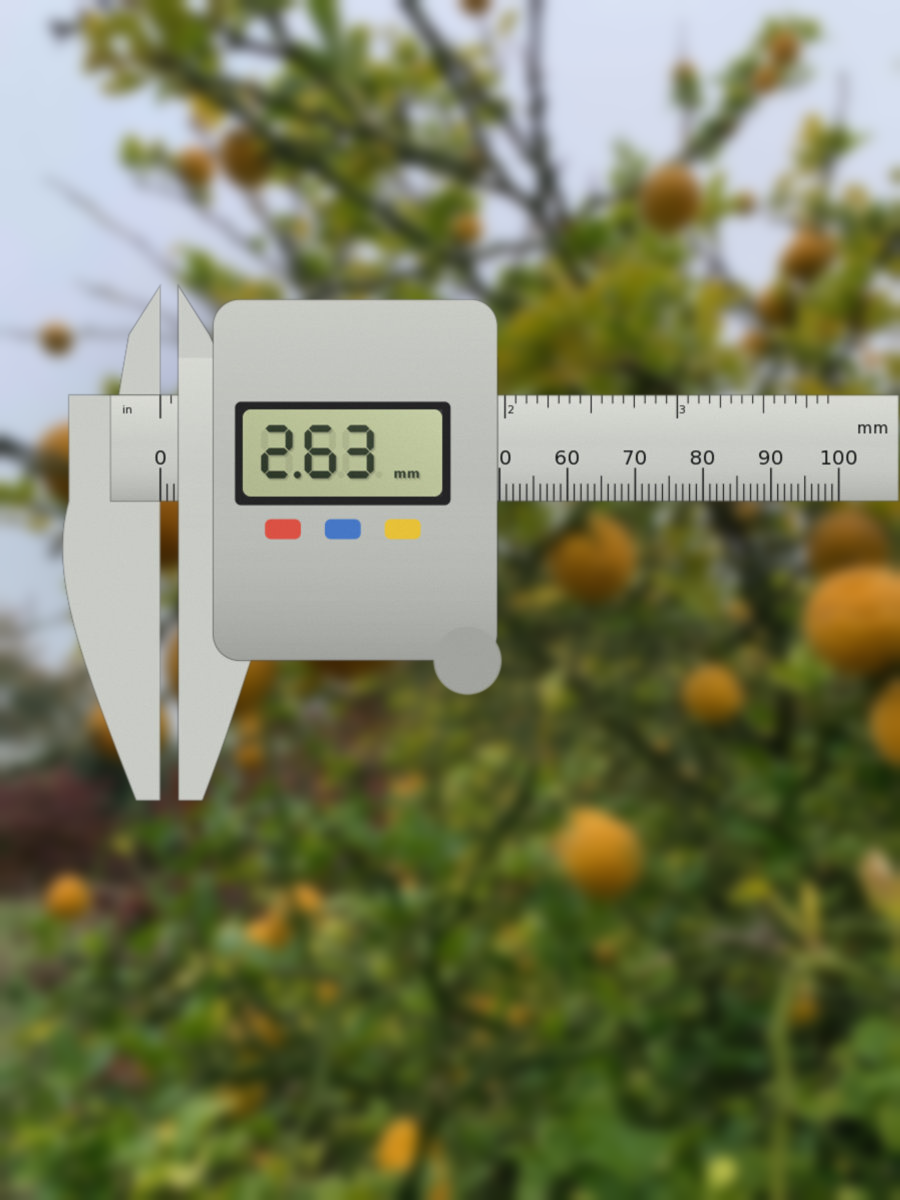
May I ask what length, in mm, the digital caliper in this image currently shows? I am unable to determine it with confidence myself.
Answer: 2.63 mm
